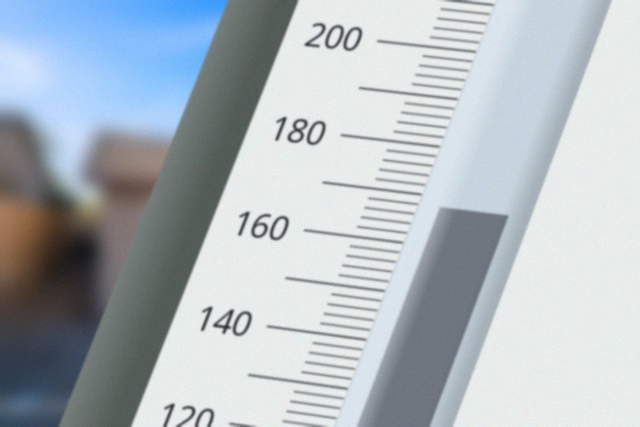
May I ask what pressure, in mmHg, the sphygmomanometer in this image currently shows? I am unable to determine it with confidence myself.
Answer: 168 mmHg
